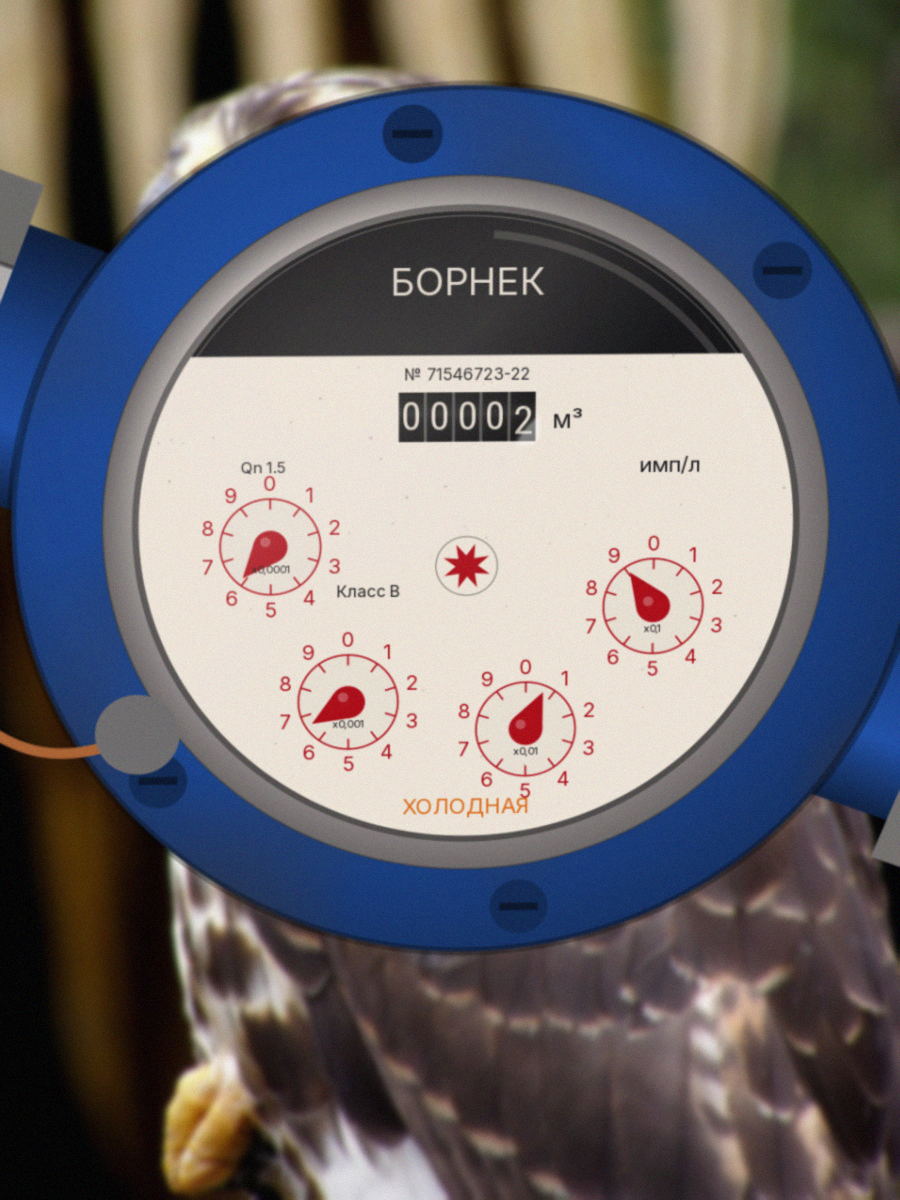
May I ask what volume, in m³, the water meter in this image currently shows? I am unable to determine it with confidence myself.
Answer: 1.9066 m³
